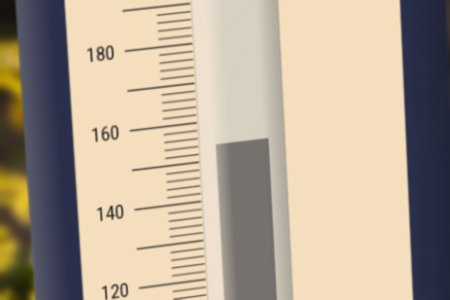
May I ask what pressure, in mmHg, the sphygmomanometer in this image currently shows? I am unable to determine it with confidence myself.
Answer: 154 mmHg
